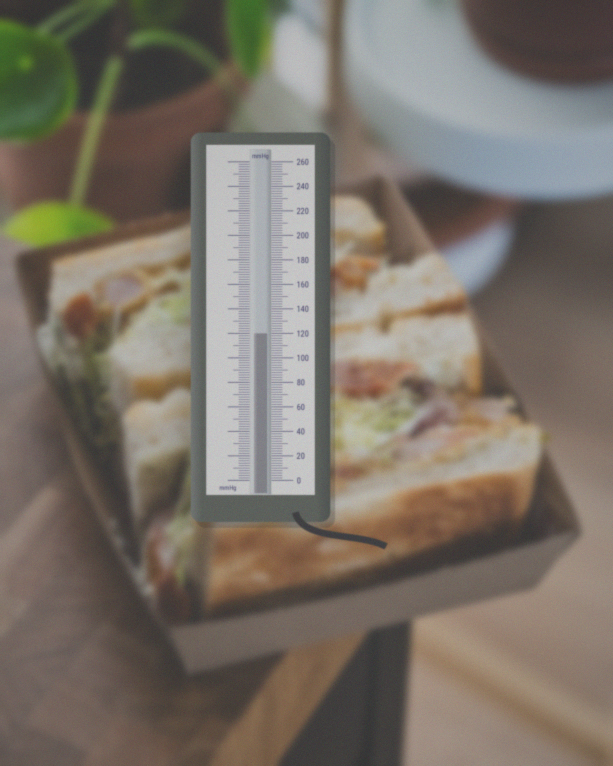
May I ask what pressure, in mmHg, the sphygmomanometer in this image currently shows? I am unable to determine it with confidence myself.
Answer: 120 mmHg
